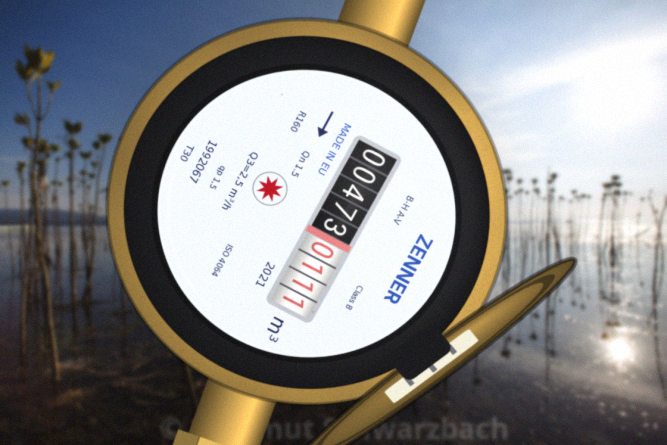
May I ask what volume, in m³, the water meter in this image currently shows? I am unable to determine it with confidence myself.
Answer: 473.0111 m³
